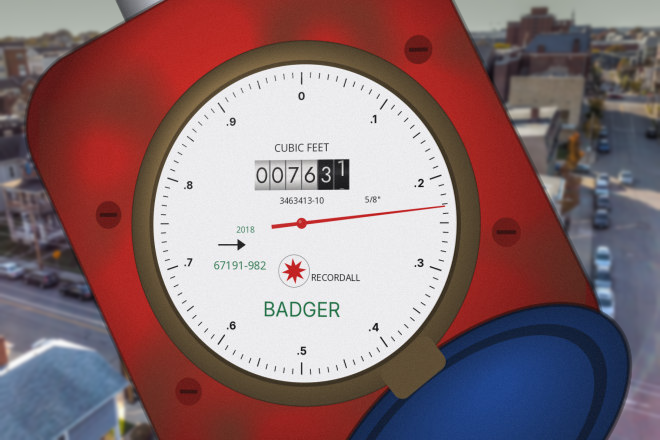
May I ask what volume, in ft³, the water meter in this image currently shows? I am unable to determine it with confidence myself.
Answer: 7631.23 ft³
